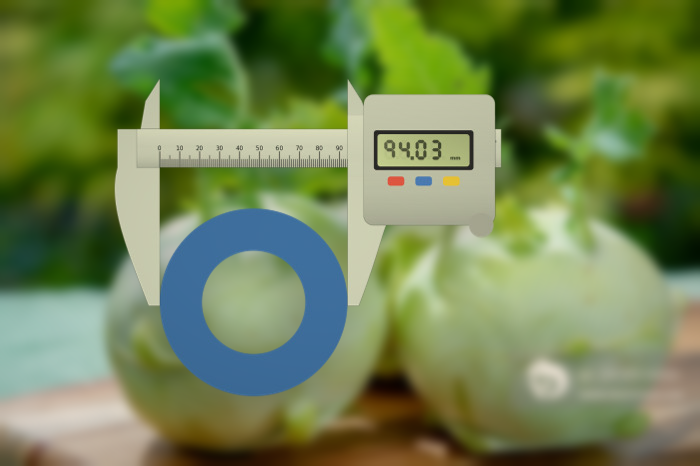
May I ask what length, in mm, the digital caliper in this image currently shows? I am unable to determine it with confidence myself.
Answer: 94.03 mm
